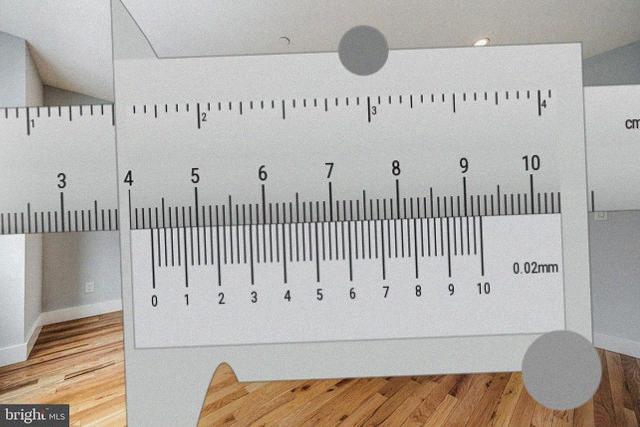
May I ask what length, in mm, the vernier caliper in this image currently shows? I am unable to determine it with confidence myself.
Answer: 43.2 mm
